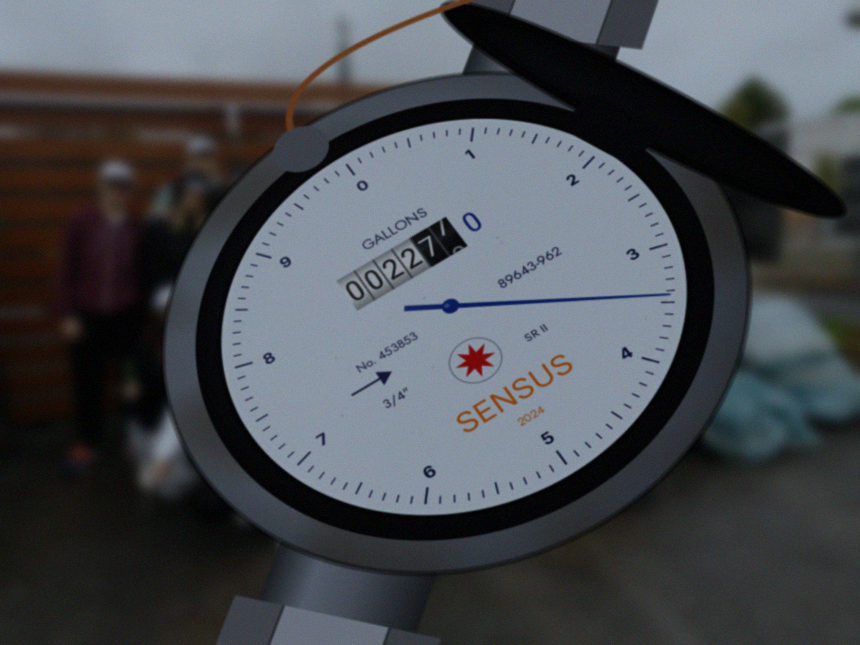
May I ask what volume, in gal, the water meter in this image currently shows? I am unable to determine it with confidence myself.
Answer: 22773.4 gal
